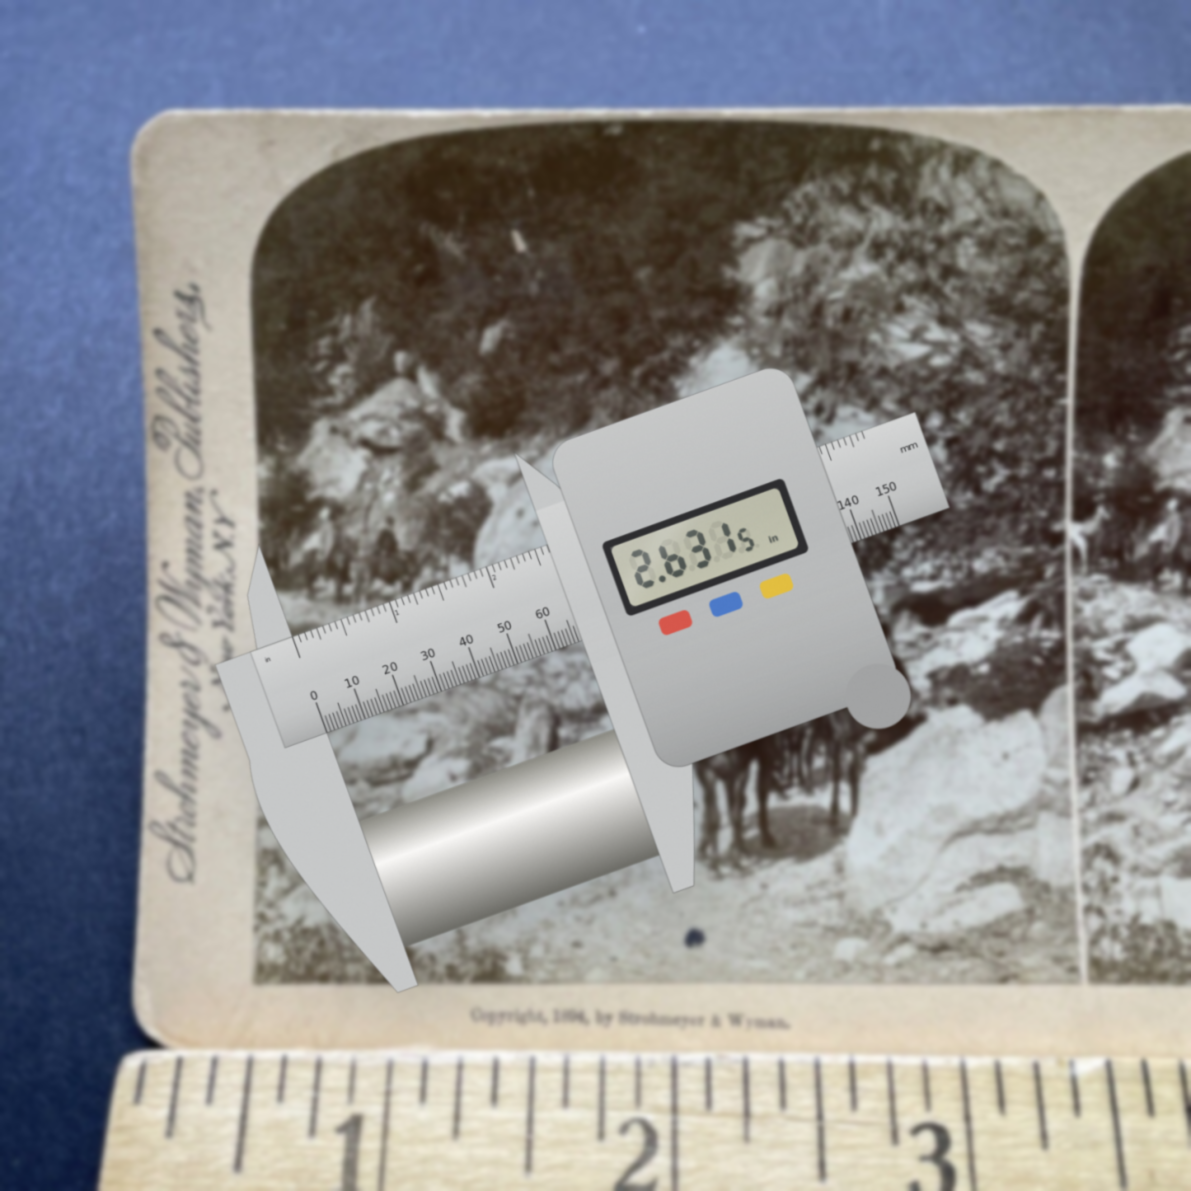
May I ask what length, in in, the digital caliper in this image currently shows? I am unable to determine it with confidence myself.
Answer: 2.6315 in
